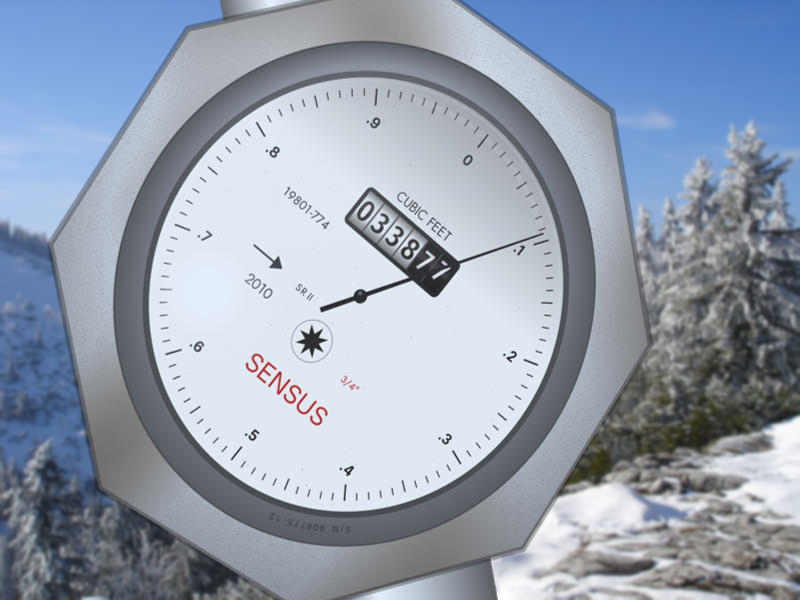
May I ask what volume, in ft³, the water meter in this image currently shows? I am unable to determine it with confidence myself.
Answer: 33877.09 ft³
